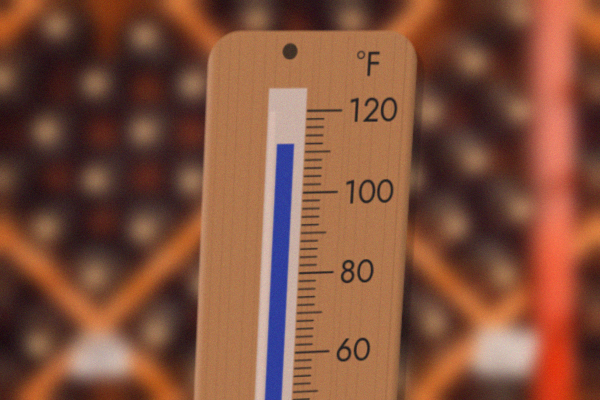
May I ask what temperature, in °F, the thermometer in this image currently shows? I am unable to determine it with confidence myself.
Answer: 112 °F
